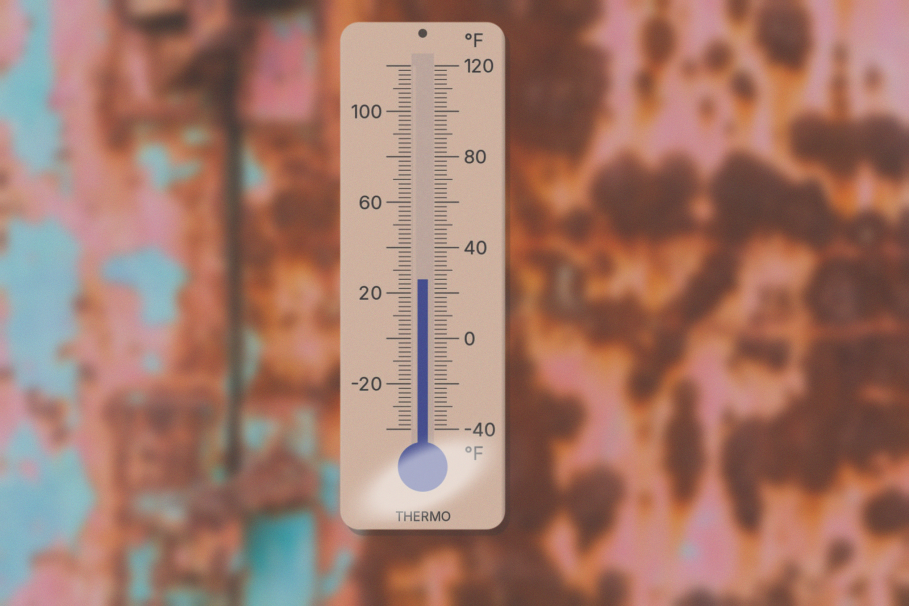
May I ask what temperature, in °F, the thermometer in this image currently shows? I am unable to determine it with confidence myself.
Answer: 26 °F
